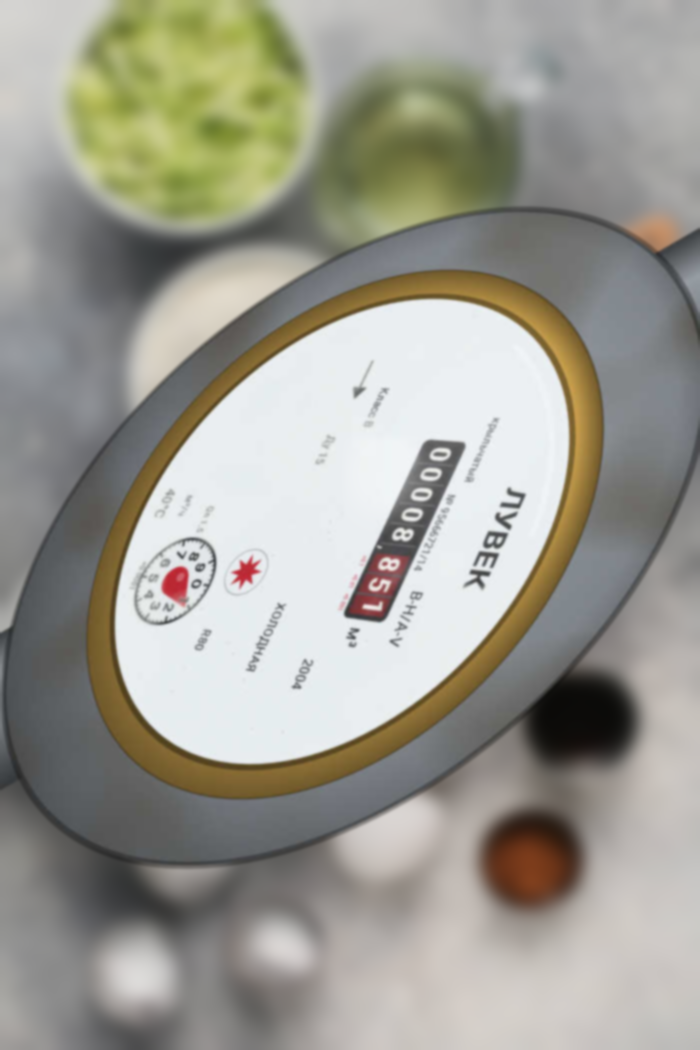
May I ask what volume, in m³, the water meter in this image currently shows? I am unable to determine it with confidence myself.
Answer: 8.8511 m³
